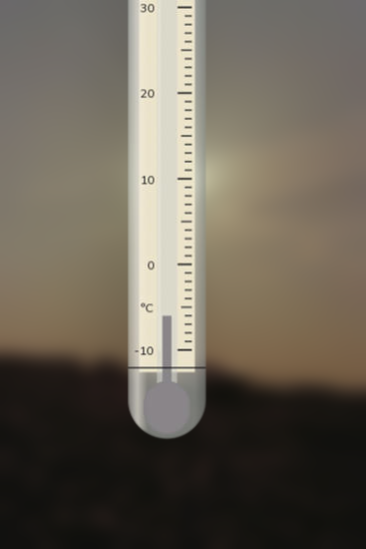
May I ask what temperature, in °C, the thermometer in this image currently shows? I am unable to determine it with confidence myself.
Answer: -6 °C
